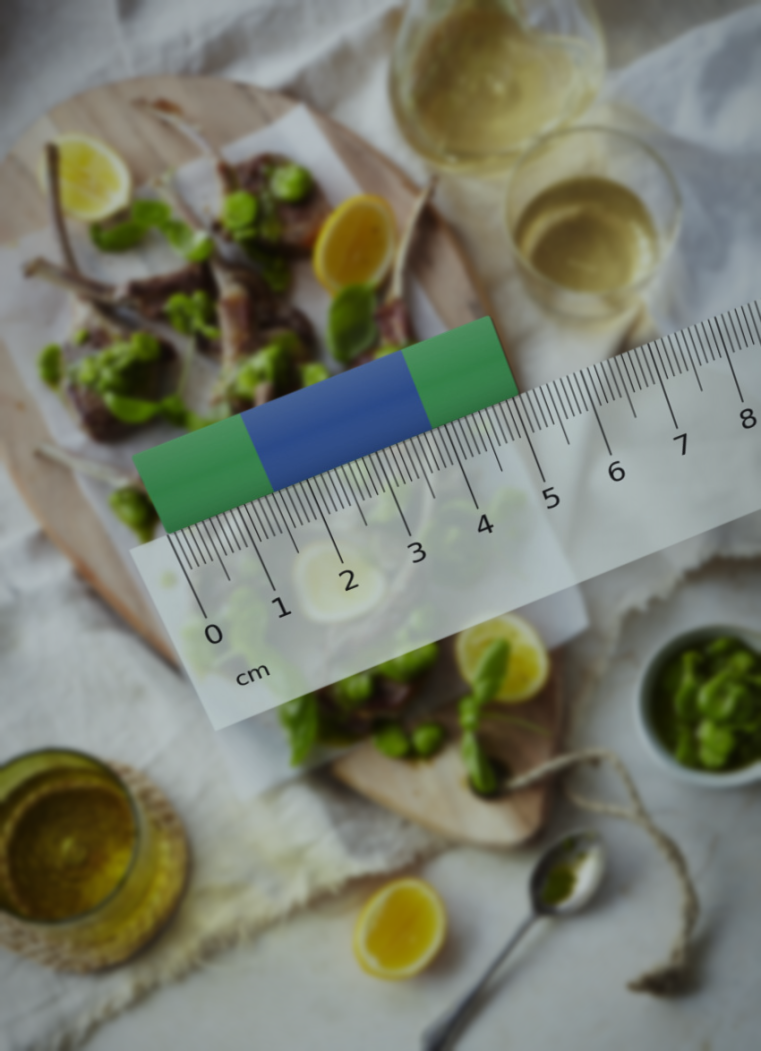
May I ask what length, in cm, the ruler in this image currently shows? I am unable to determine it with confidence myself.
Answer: 5.1 cm
